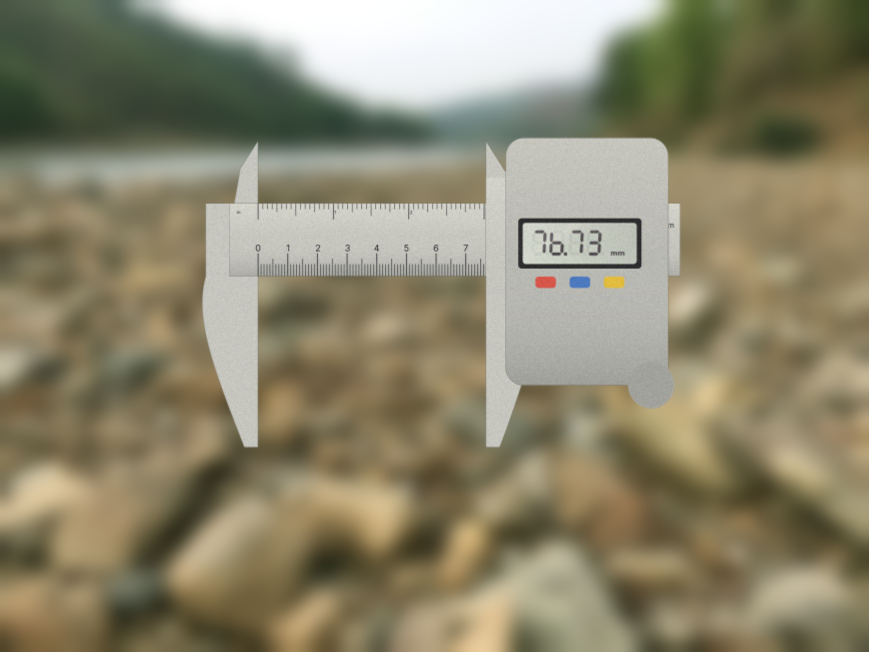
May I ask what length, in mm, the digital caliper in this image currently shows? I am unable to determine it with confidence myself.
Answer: 76.73 mm
